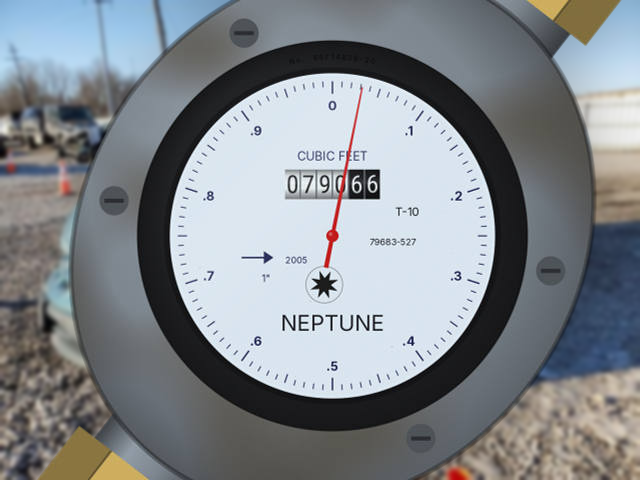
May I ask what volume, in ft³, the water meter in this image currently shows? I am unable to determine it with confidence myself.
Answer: 79066.03 ft³
